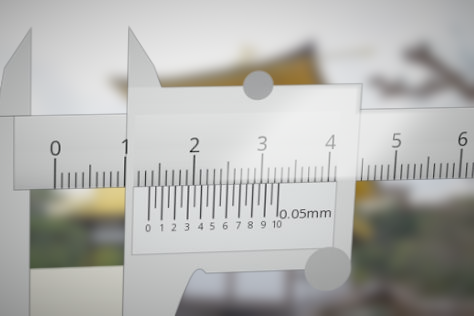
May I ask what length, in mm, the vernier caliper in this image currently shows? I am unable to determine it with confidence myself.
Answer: 13.6 mm
